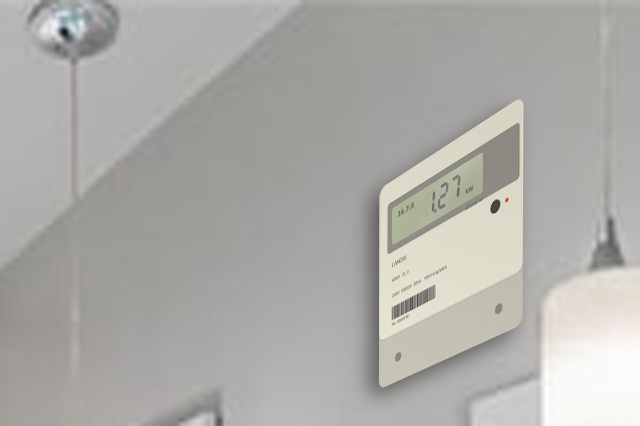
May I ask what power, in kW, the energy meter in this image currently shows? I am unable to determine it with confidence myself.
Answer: 1.27 kW
